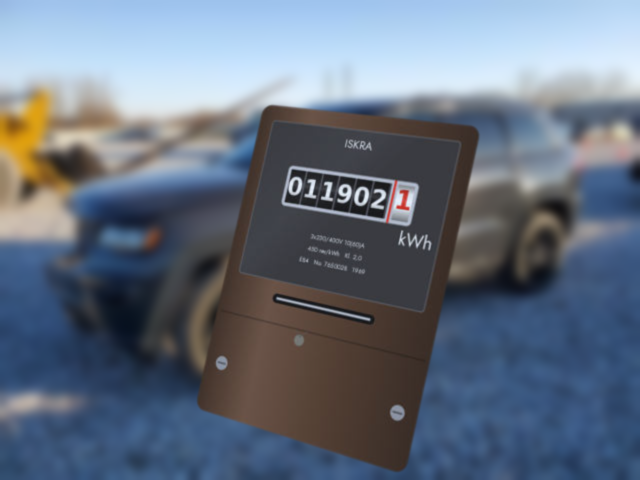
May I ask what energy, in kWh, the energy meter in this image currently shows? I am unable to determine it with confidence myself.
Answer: 11902.1 kWh
